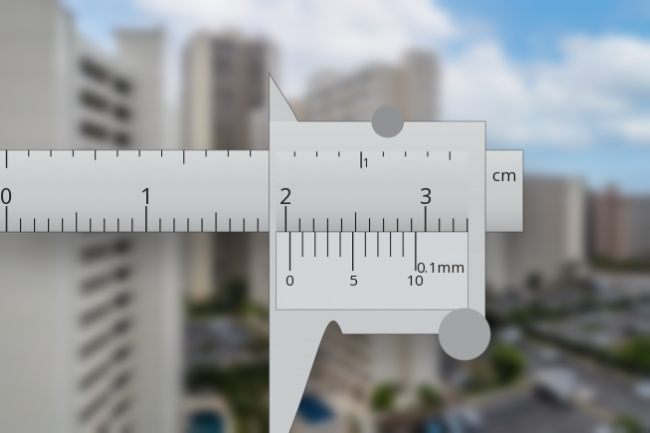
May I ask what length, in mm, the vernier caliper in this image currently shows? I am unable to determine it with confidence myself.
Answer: 20.3 mm
